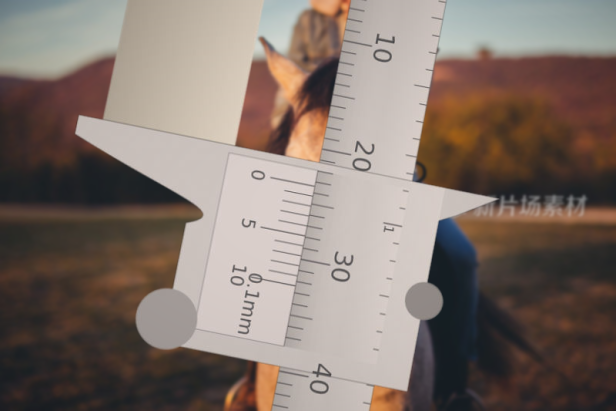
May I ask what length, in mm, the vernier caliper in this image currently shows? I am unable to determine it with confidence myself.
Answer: 23.4 mm
